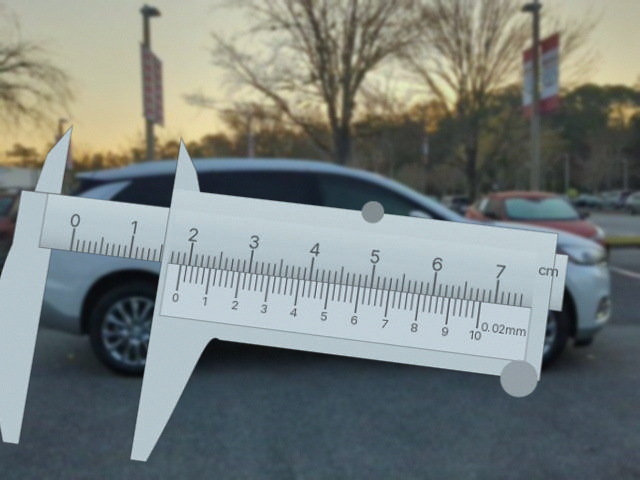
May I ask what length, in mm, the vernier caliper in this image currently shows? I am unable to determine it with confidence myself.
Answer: 18.6 mm
